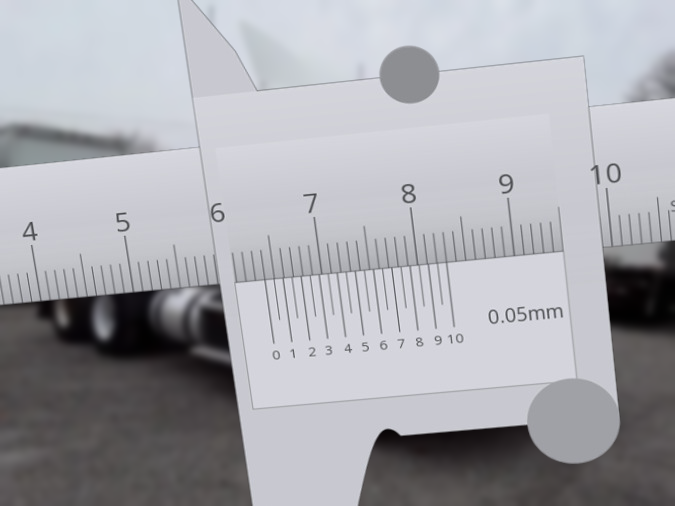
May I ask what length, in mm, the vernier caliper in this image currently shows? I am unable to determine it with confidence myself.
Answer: 64.0 mm
